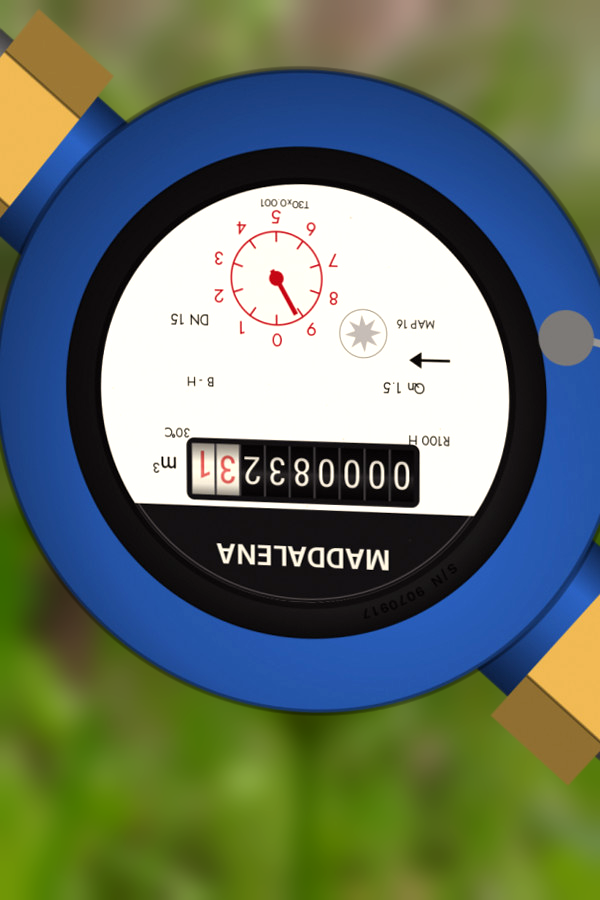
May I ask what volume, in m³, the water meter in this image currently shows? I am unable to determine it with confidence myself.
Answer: 832.309 m³
